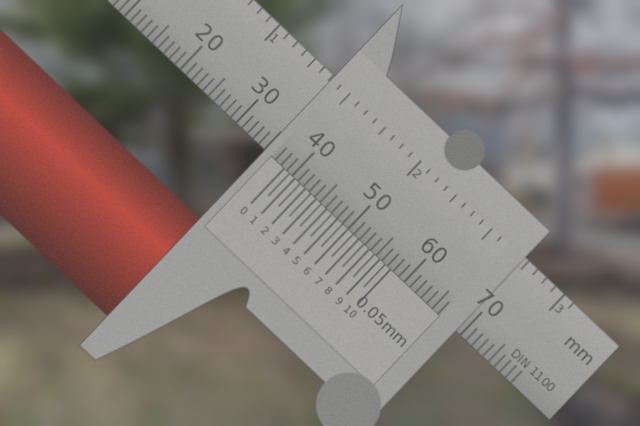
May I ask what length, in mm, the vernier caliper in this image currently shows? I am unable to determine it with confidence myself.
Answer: 38.6 mm
